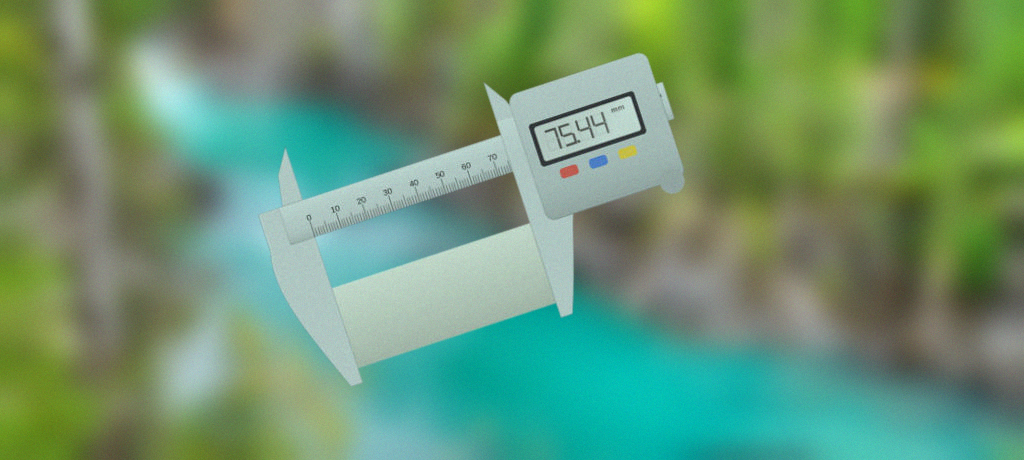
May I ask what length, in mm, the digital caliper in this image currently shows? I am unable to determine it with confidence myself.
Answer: 75.44 mm
